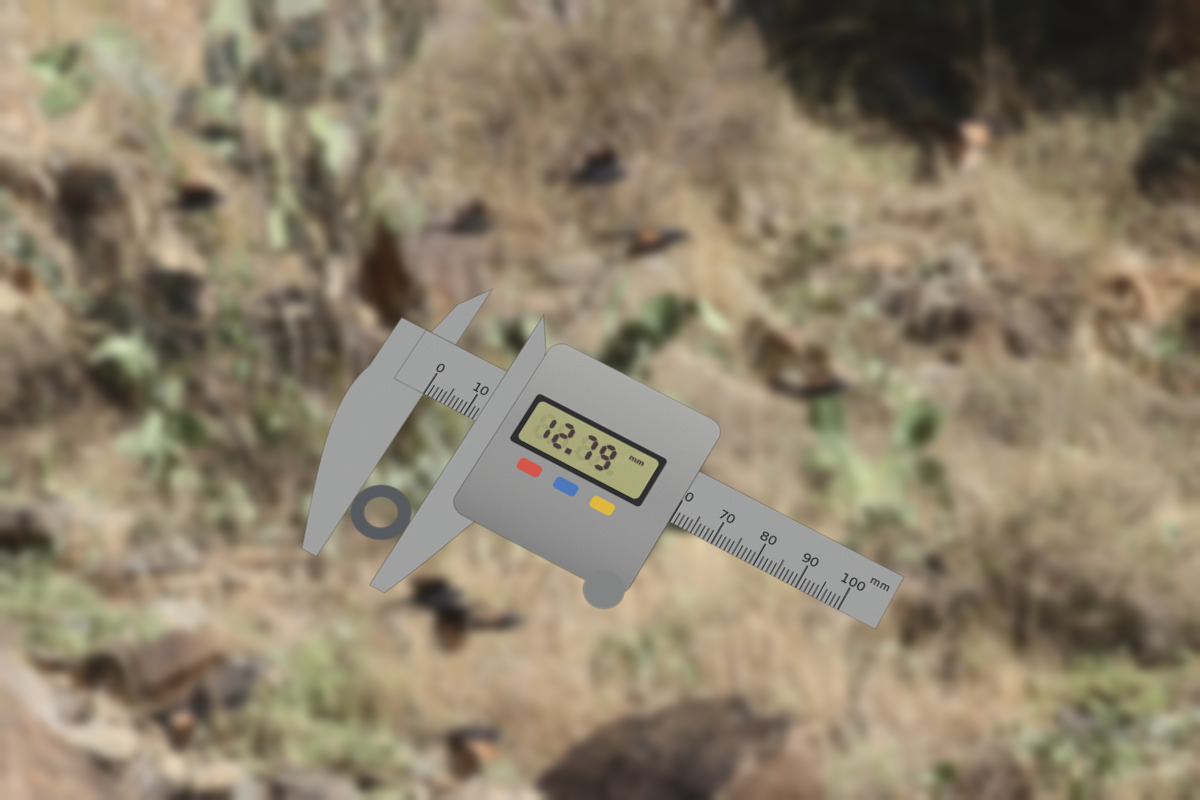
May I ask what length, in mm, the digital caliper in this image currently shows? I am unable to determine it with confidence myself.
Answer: 12.79 mm
